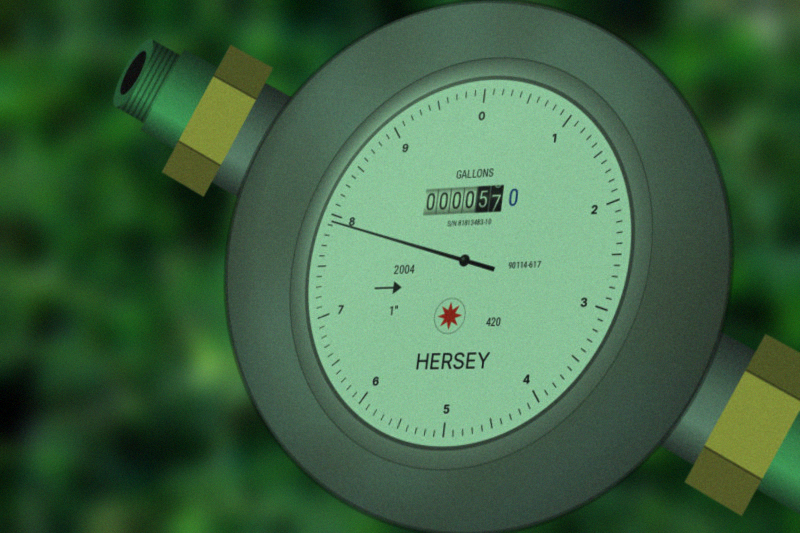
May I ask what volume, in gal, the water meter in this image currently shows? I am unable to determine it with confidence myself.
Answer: 567.9 gal
